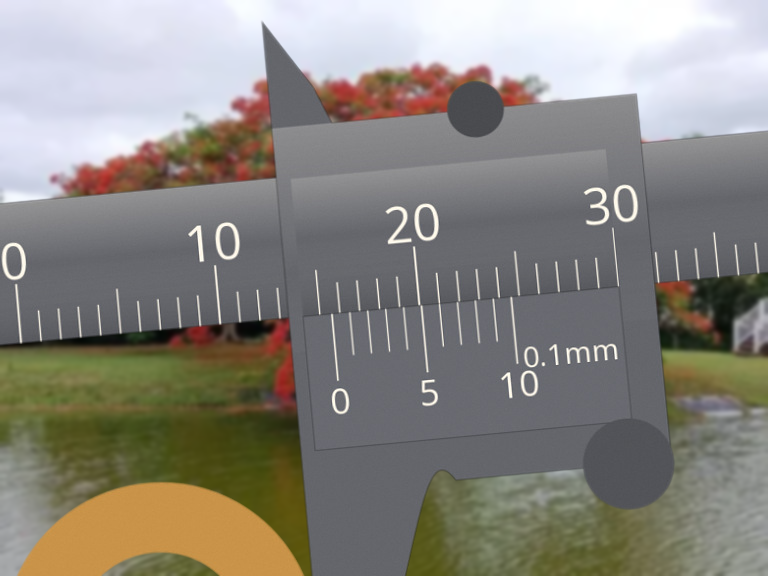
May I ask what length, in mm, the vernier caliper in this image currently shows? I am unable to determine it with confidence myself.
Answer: 15.6 mm
